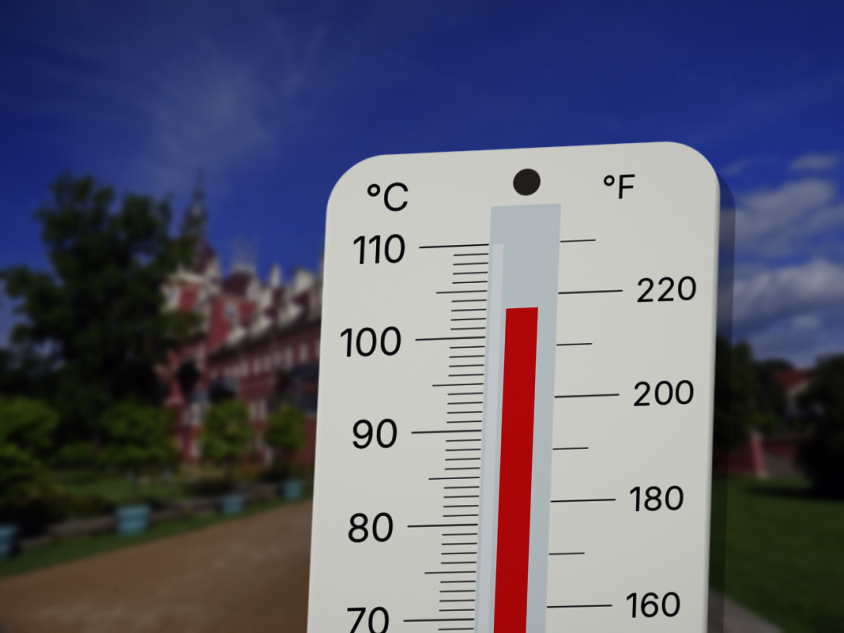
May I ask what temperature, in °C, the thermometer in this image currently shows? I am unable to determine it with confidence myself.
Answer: 103 °C
